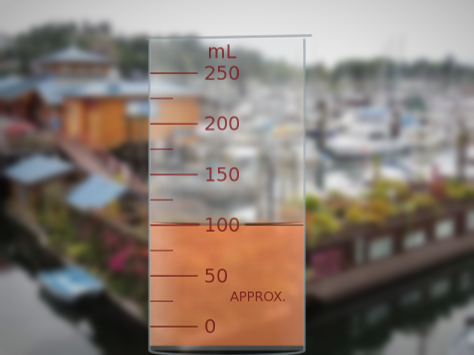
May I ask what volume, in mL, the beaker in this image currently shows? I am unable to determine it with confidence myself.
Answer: 100 mL
